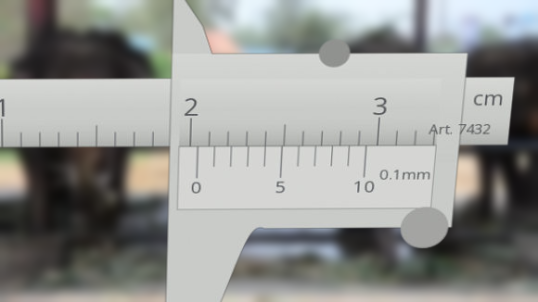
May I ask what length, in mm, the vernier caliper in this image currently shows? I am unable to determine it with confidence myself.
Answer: 20.4 mm
